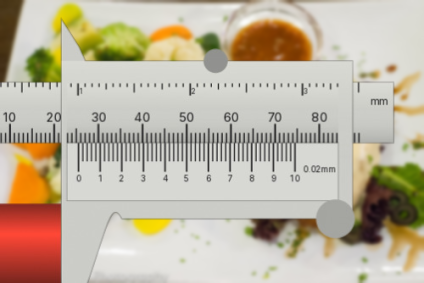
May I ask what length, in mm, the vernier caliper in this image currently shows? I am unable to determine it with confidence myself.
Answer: 25.5 mm
